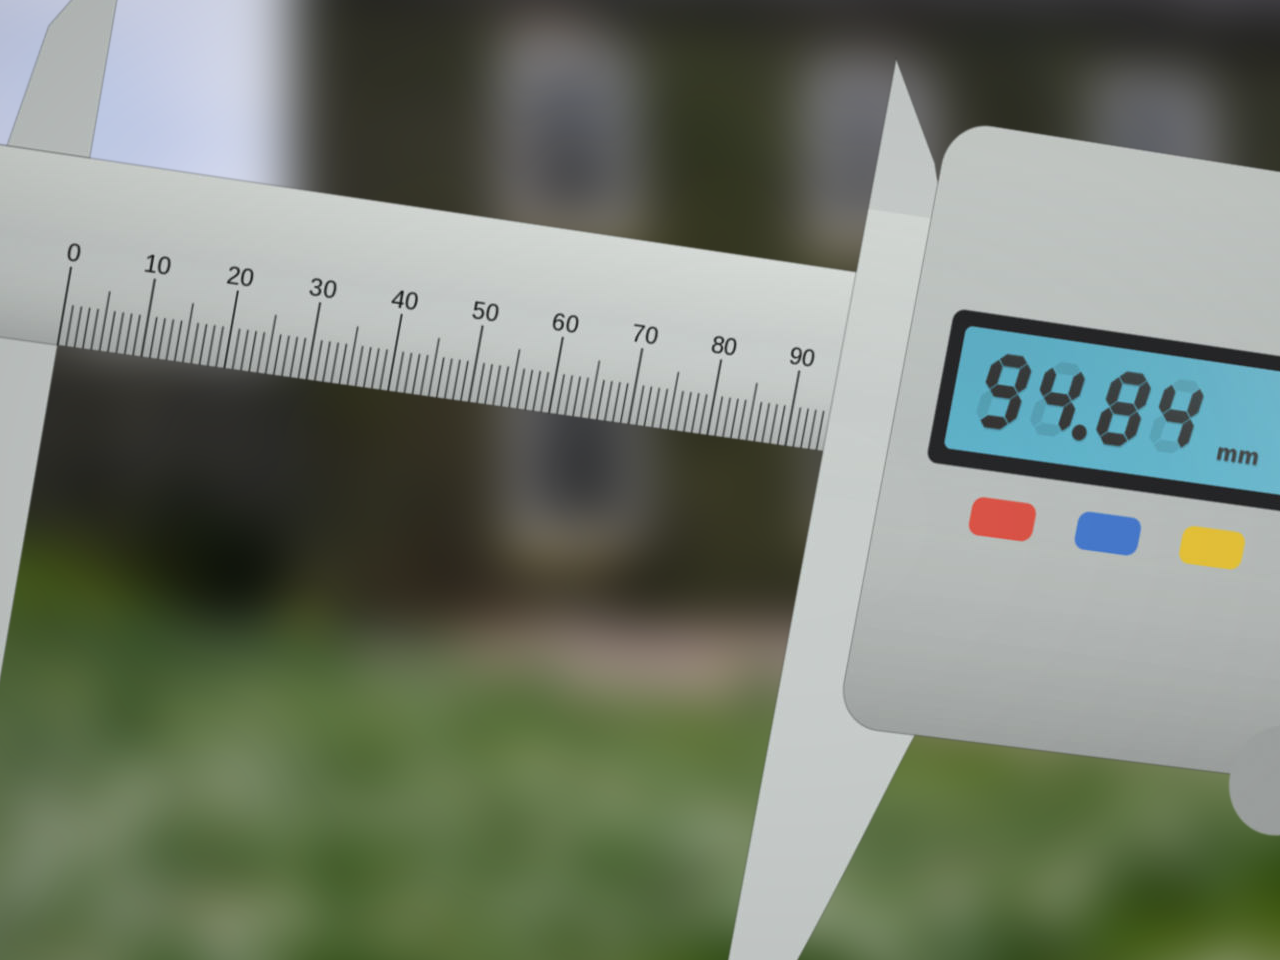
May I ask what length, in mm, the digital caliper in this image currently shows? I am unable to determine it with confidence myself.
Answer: 94.84 mm
